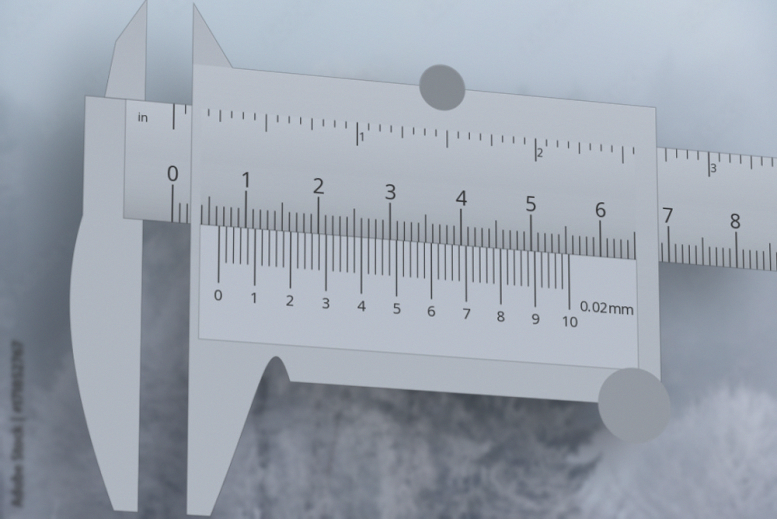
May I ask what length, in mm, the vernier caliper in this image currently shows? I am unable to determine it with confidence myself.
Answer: 6.4 mm
